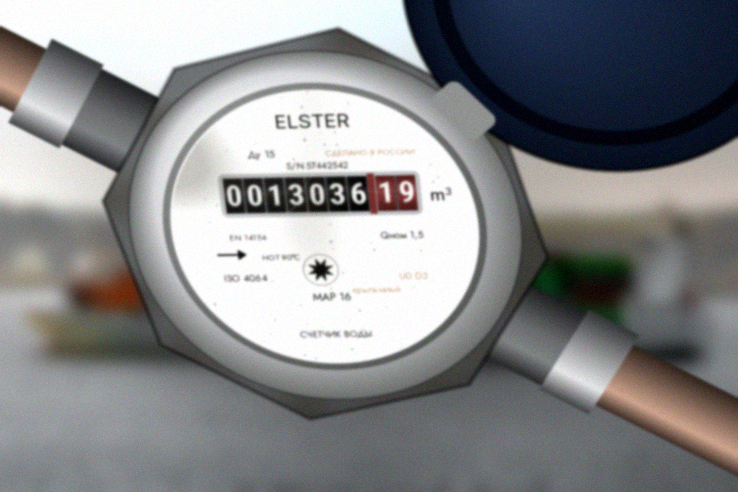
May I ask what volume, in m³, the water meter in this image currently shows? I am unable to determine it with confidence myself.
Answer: 13036.19 m³
